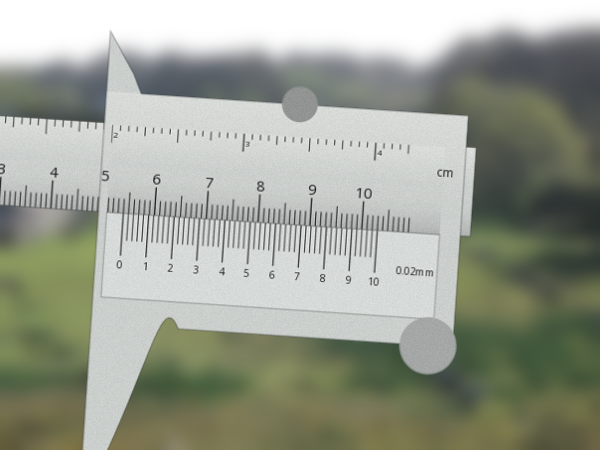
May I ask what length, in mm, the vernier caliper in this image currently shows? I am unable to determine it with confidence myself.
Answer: 54.0 mm
